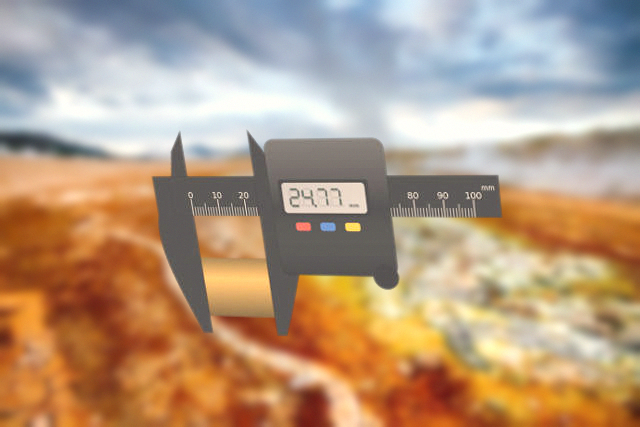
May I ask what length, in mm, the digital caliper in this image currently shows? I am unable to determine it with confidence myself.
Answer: 24.77 mm
